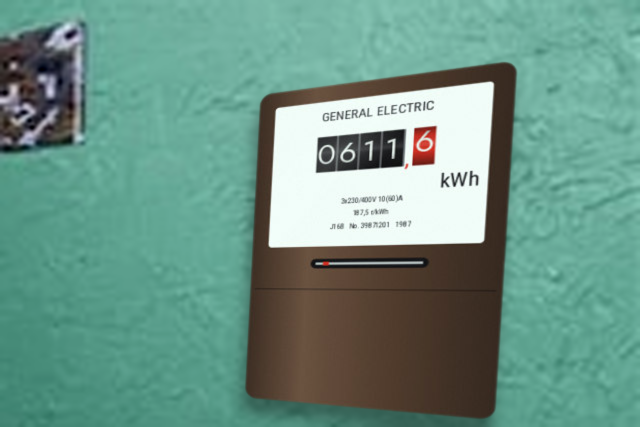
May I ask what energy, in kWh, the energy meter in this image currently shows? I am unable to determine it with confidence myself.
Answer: 611.6 kWh
